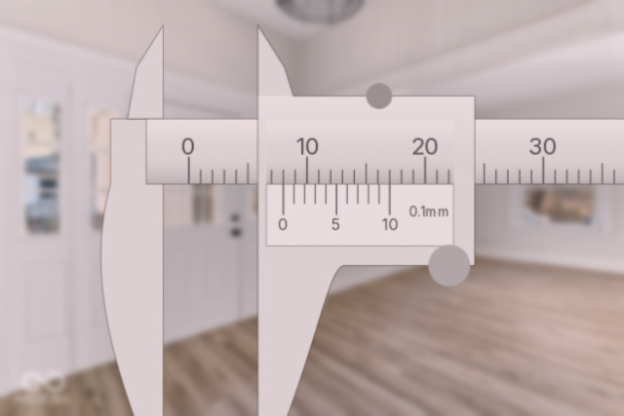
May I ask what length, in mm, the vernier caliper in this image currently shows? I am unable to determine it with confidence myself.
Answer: 8.0 mm
